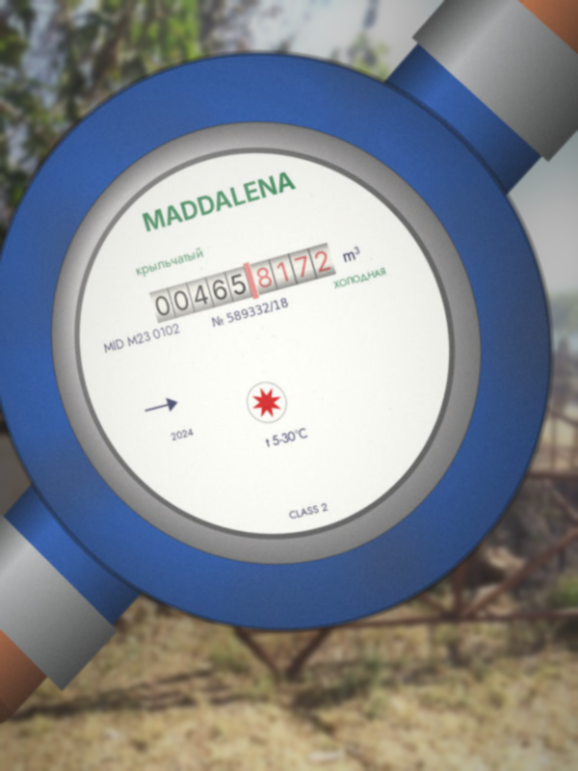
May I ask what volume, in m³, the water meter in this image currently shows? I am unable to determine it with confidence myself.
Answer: 465.8172 m³
